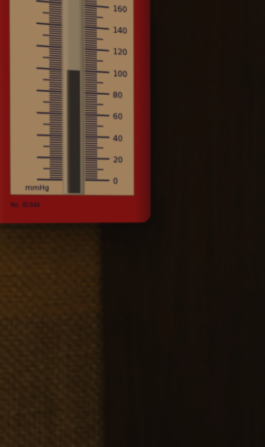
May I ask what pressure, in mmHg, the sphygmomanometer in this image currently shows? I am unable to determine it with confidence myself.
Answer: 100 mmHg
